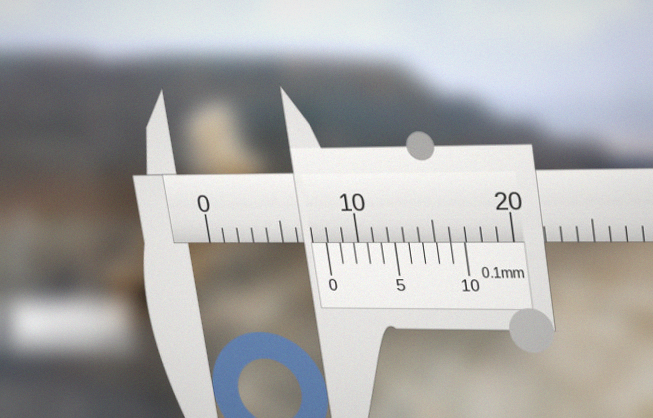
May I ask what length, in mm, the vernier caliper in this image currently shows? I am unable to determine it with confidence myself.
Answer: 7.9 mm
